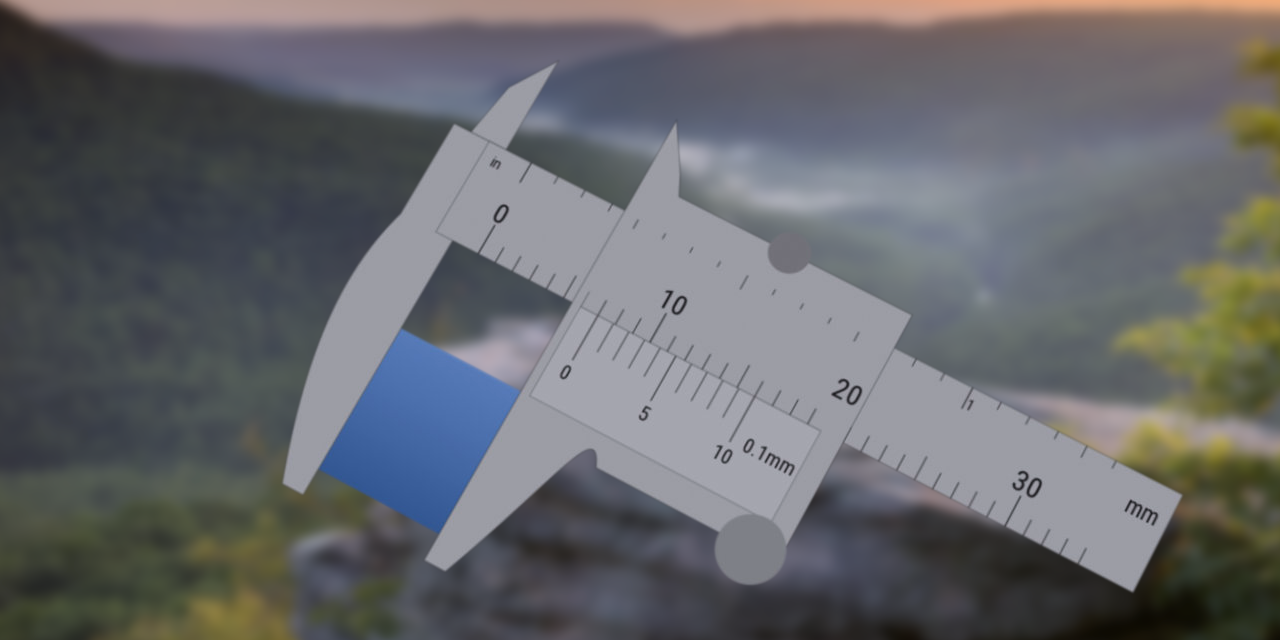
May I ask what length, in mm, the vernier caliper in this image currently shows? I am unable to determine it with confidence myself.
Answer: 7.0 mm
